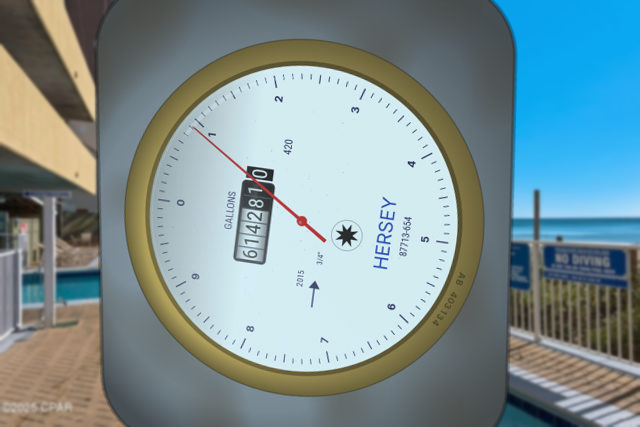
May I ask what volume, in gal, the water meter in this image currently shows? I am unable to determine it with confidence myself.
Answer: 6142810.9 gal
